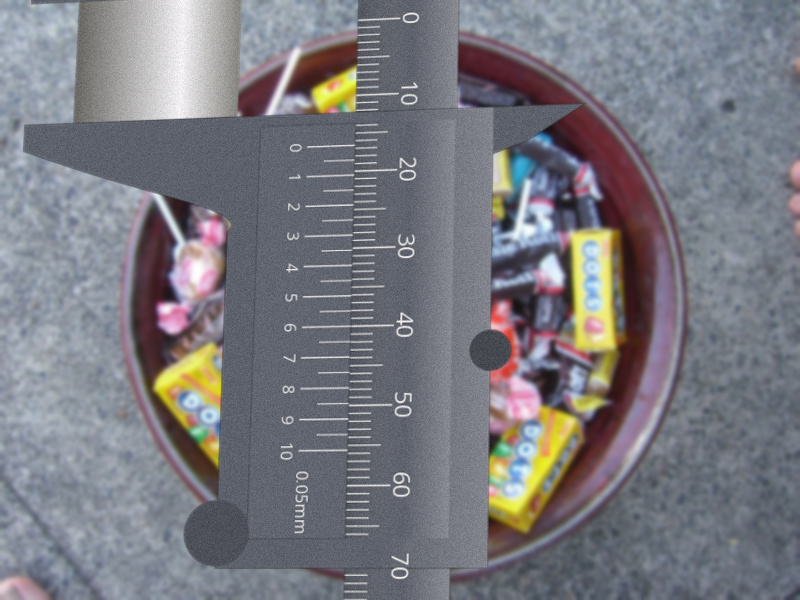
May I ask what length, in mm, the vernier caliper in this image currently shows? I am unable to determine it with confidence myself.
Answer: 16.6 mm
